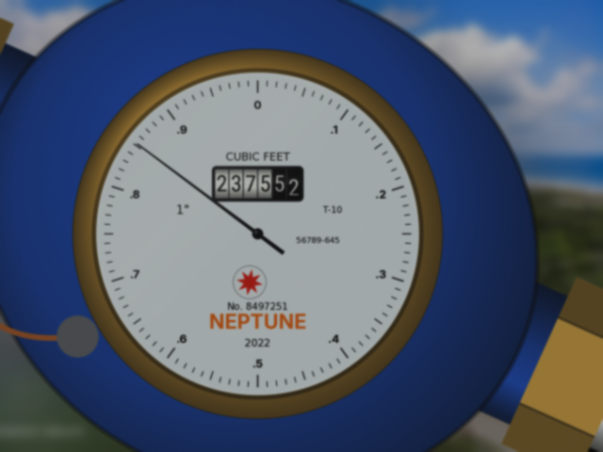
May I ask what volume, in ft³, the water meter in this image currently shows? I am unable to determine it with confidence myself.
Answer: 237551.85 ft³
